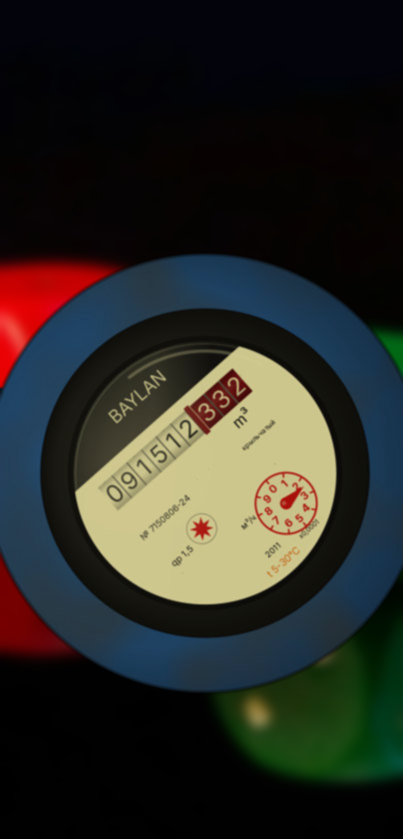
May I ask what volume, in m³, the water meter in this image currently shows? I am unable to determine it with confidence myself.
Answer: 91512.3322 m³
